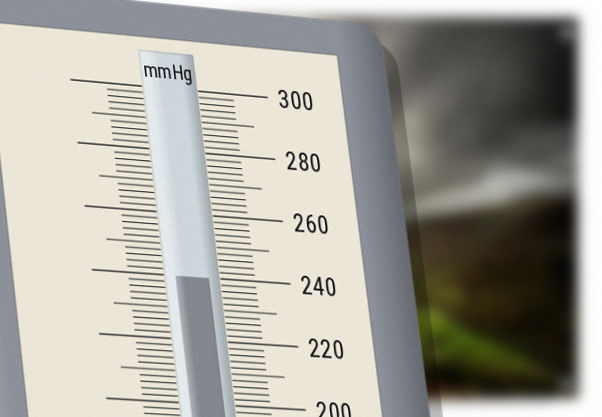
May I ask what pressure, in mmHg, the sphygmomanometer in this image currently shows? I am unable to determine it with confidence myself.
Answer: 240 mmHg
